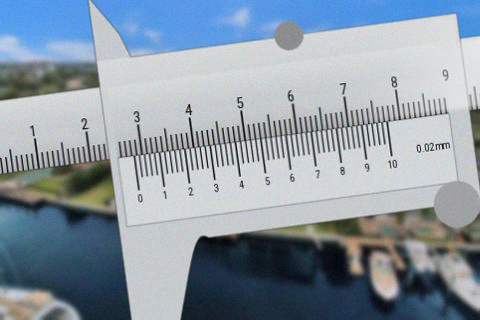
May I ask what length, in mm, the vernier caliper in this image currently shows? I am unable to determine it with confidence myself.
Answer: 28.5 mm
